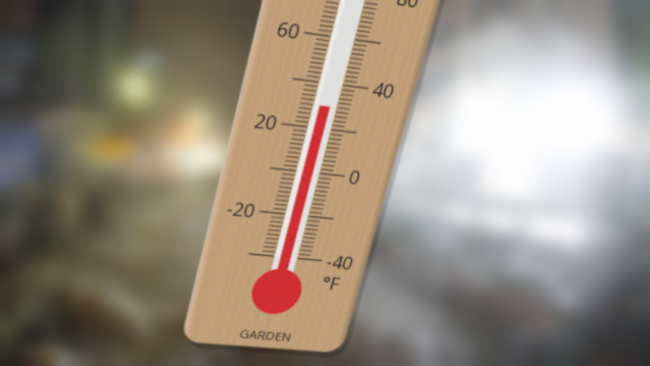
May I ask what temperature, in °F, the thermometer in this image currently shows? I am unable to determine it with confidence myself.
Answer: 30 °F
